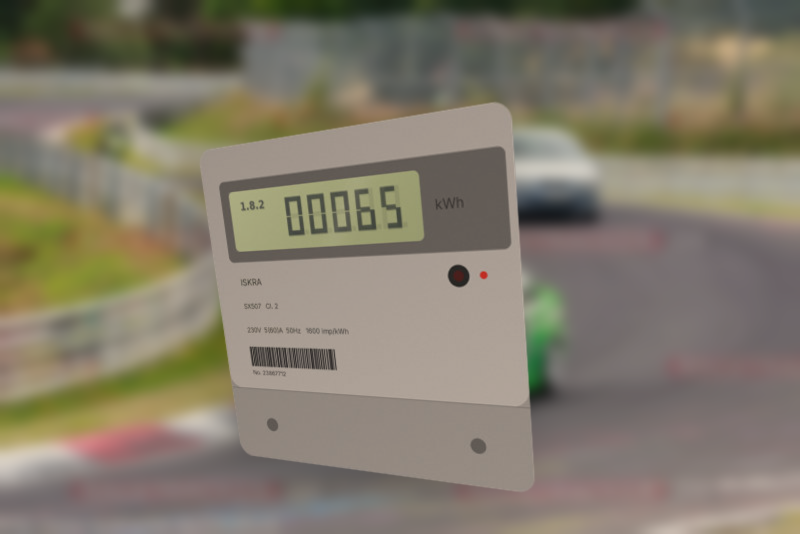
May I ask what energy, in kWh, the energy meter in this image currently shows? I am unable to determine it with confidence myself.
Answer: 65 kWh
